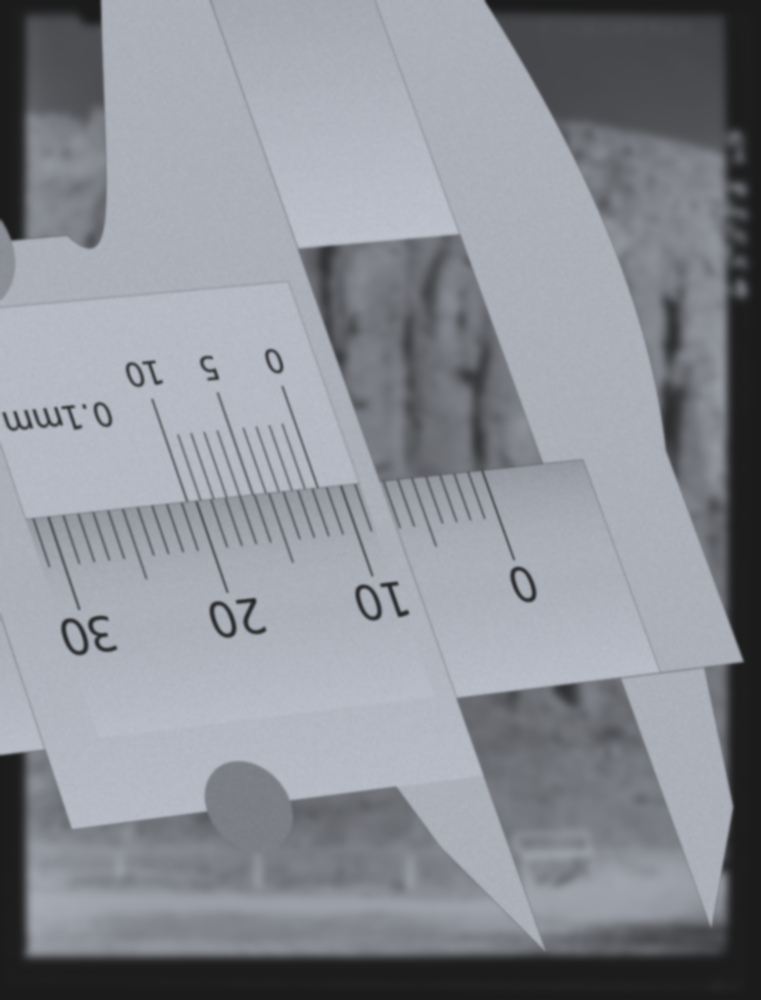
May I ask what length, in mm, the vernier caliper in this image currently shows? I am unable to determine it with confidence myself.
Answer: 11.6 mm
